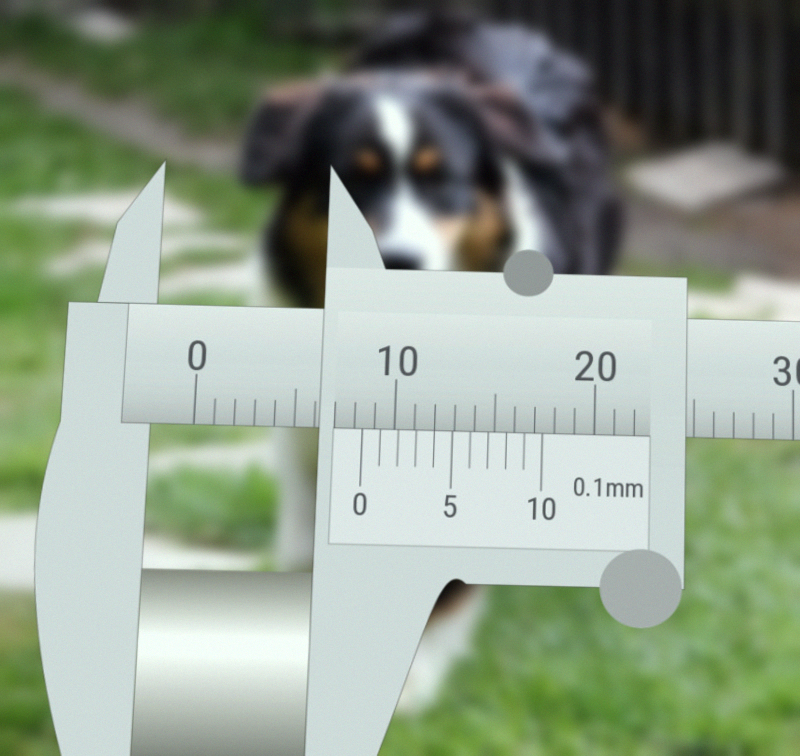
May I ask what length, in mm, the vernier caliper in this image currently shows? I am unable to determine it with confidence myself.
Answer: 8.4 mm
